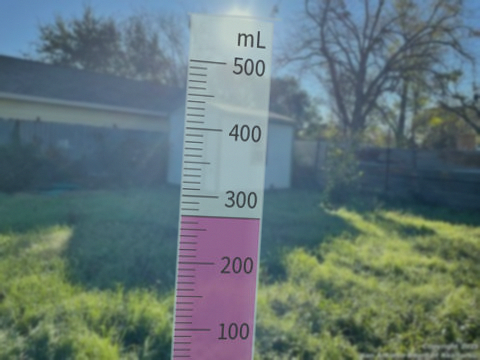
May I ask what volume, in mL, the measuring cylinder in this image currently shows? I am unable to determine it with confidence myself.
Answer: 270 mL
